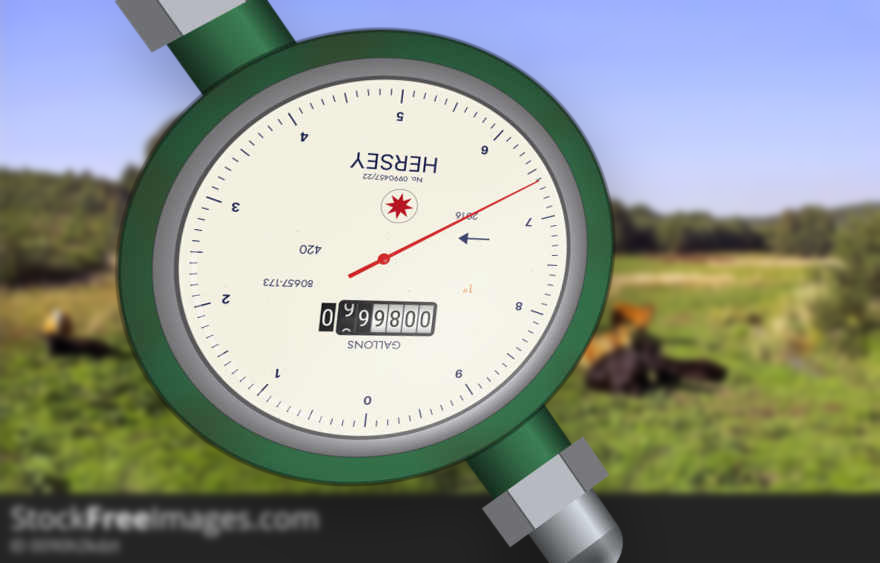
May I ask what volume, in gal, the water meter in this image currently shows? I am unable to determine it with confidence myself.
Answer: 86656.6 gal
